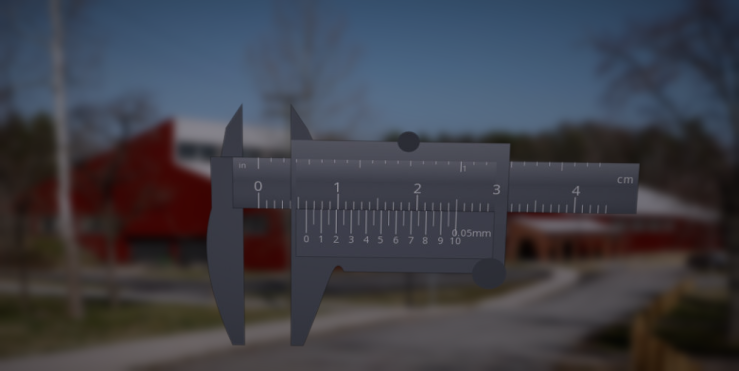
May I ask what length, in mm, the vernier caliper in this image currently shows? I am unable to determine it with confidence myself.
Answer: 6.0 mm
